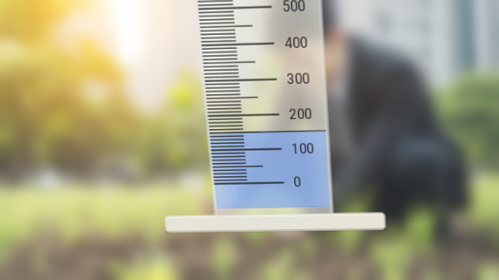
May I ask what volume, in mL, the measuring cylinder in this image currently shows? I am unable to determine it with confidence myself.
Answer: 150 mL
